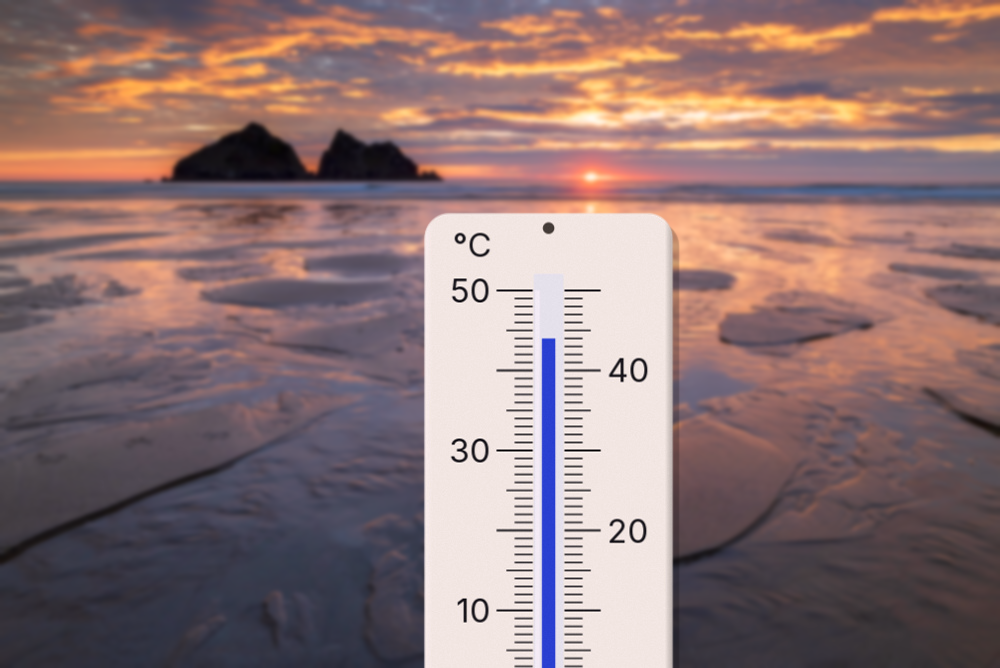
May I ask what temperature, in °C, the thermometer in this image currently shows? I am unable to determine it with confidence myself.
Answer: 44 °C
